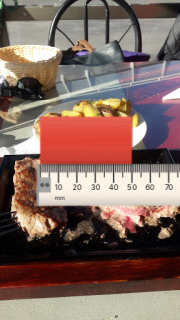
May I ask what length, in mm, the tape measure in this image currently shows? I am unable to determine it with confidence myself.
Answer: 50 mm
